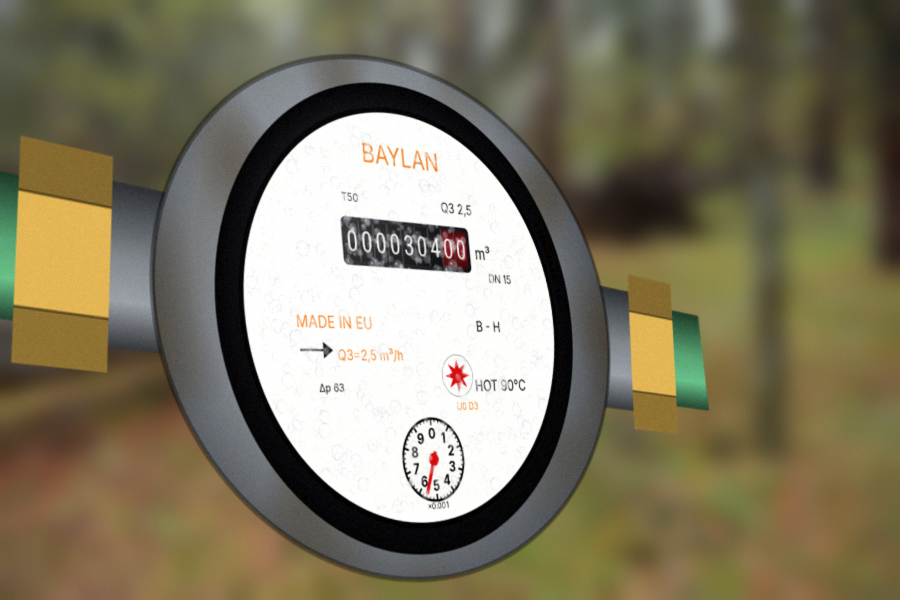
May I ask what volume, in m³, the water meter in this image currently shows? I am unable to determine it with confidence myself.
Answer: 304.005 m³
